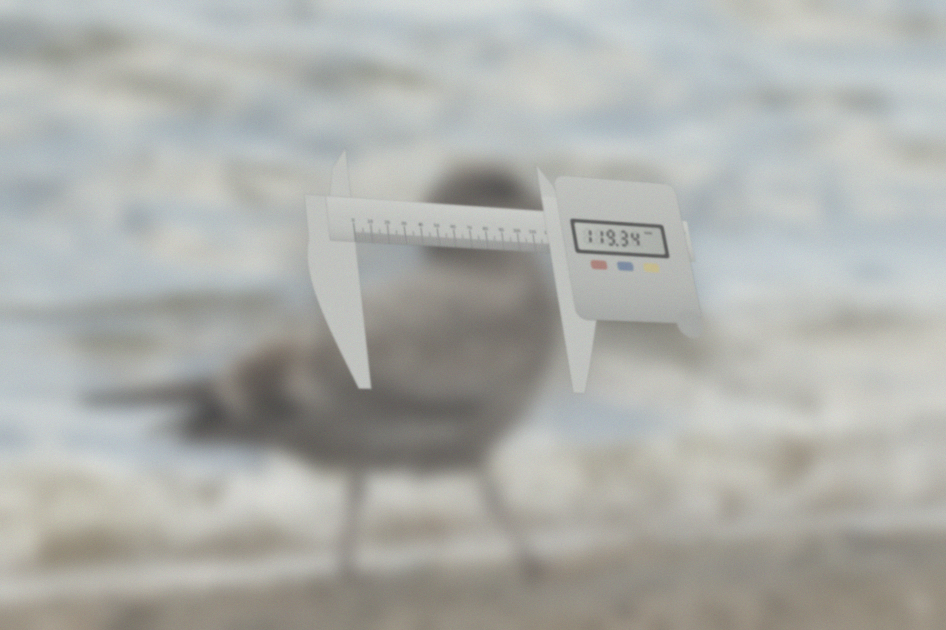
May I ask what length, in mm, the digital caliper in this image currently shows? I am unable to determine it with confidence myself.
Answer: 119.34 mm
